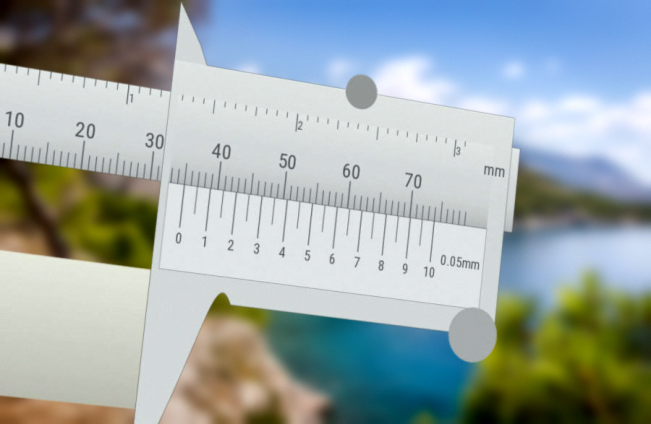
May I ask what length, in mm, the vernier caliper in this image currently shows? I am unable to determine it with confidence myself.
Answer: 35.0 mm
